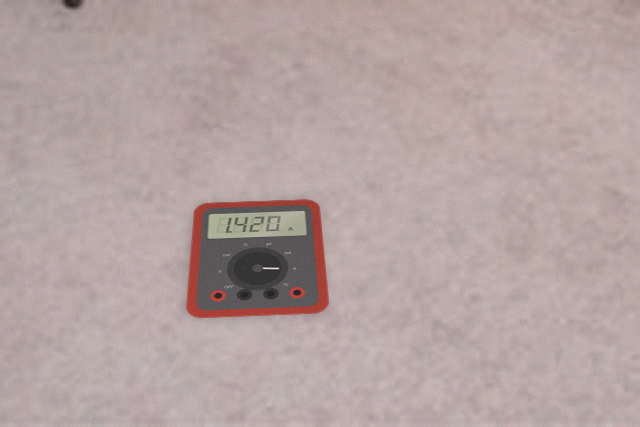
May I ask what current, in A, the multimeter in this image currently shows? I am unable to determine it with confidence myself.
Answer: 1.420 A
